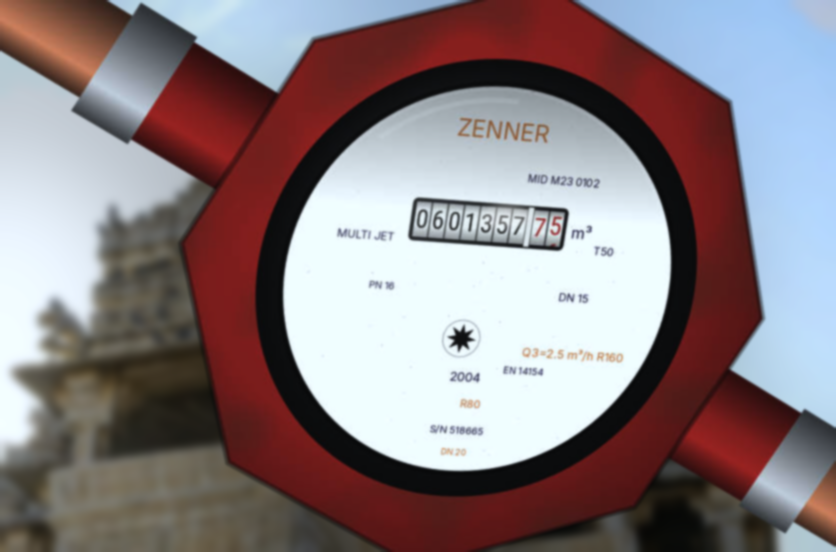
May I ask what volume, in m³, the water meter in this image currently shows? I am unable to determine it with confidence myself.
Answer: 601357.75 m³
